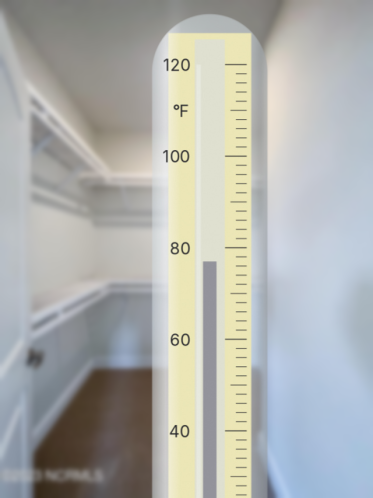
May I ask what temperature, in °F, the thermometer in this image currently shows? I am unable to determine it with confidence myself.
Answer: 77 °F
